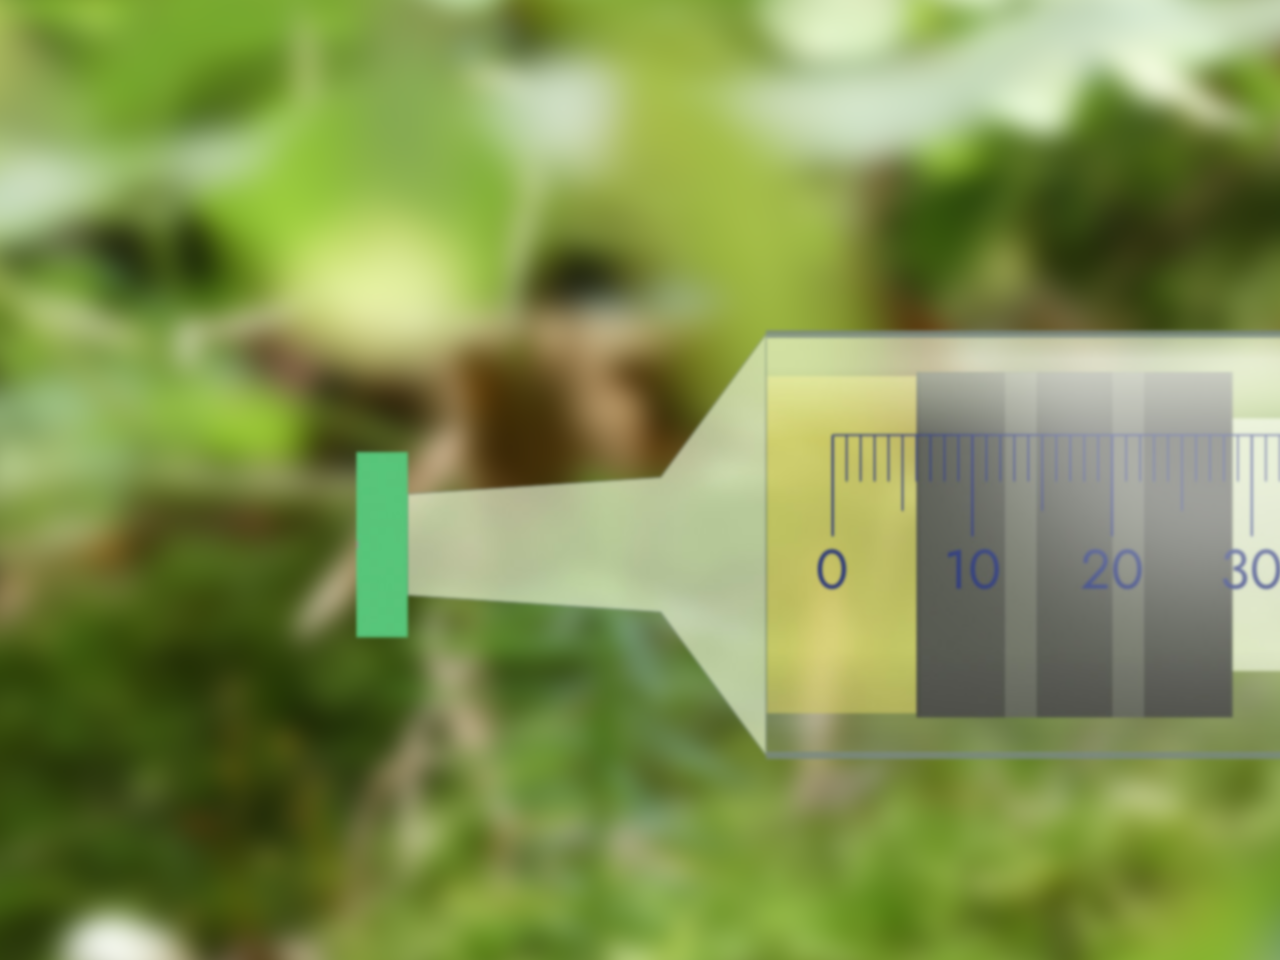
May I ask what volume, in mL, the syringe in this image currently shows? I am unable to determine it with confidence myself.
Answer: 6 mL
